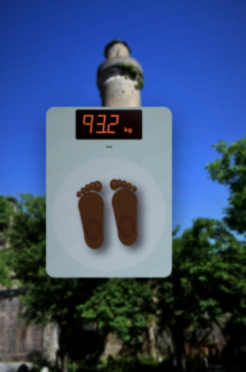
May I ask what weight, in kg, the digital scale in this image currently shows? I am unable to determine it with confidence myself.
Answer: 93.2 kg
